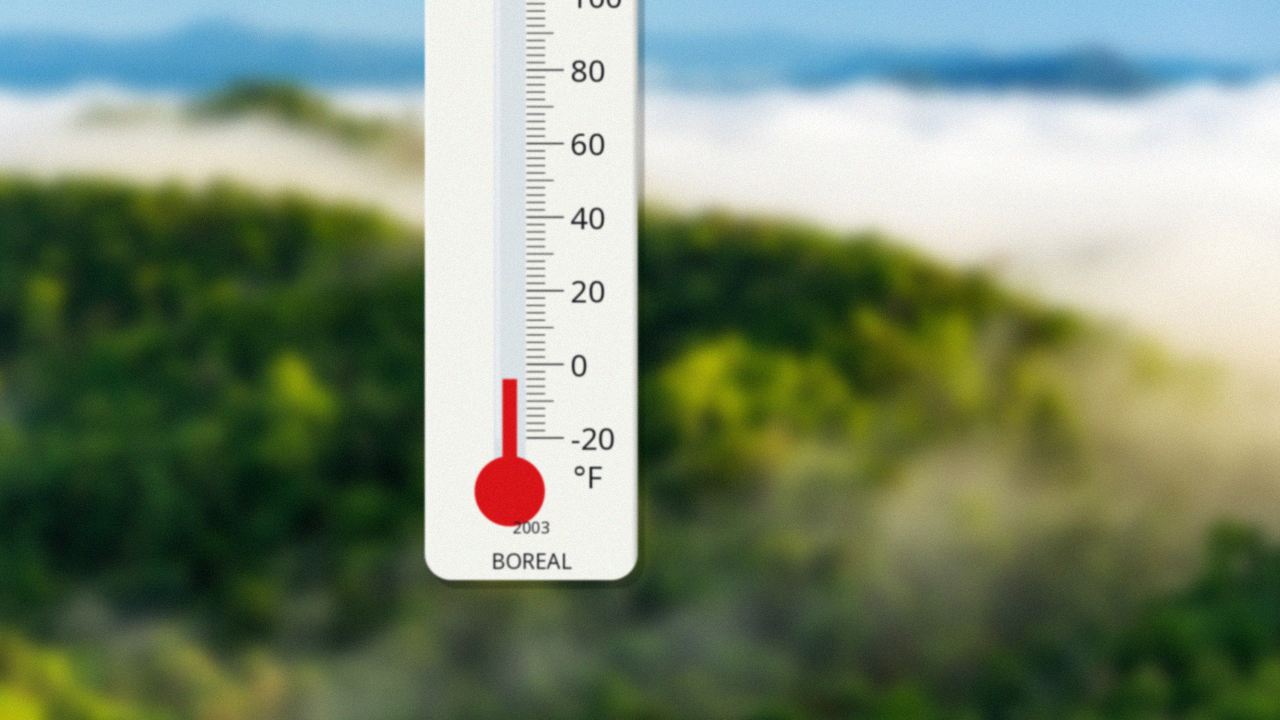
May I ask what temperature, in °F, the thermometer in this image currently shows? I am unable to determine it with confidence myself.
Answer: -4 °F
